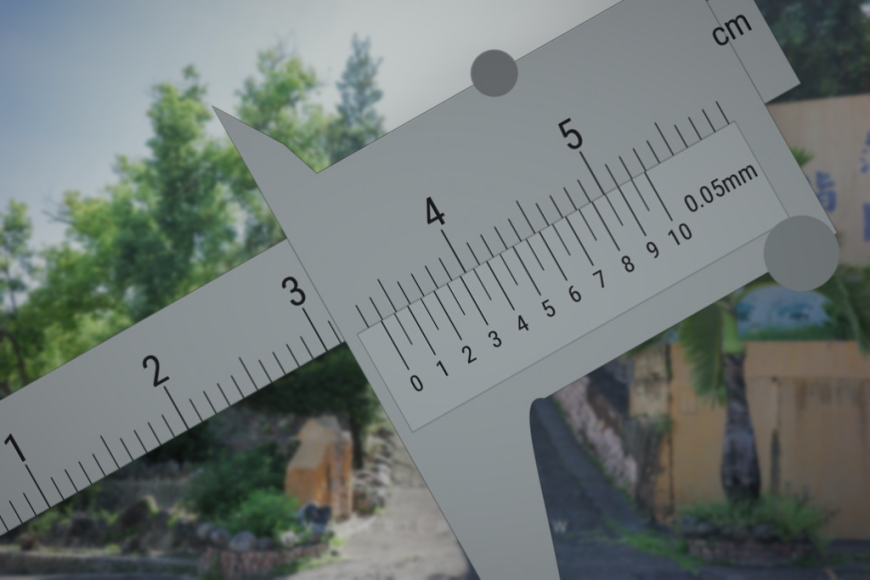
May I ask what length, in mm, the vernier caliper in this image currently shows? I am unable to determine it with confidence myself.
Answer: 33.9 mm
